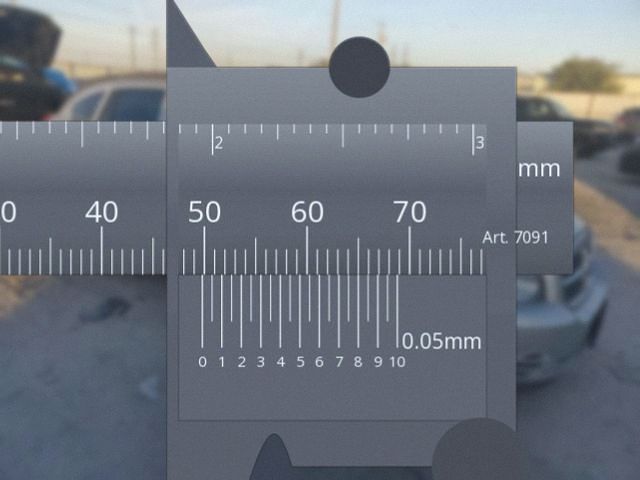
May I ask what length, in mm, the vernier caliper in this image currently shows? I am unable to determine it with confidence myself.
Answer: 49.8 mm
